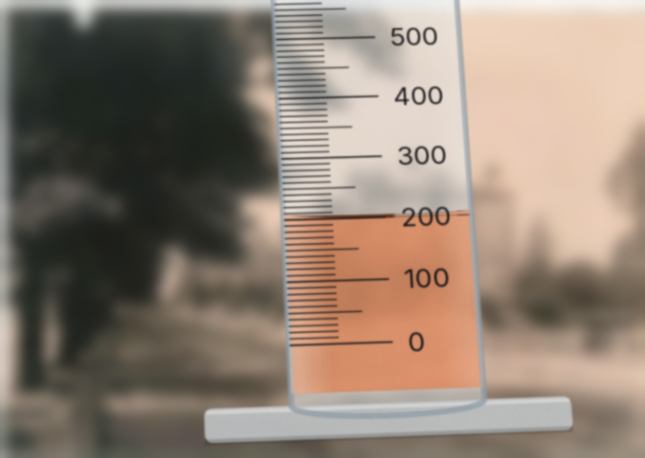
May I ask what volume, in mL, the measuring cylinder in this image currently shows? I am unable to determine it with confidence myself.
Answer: 200 mL
